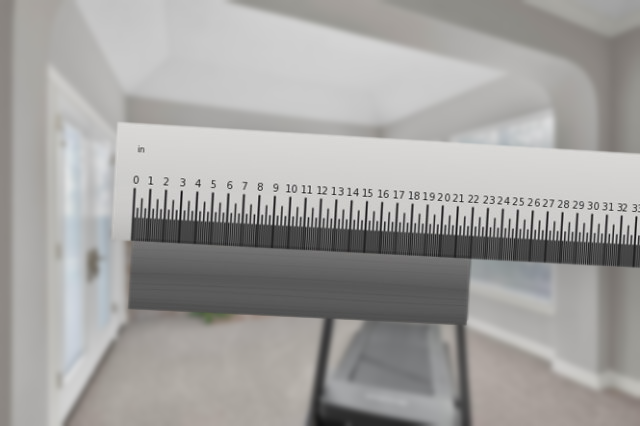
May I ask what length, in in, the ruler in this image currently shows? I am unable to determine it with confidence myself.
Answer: 22 in
